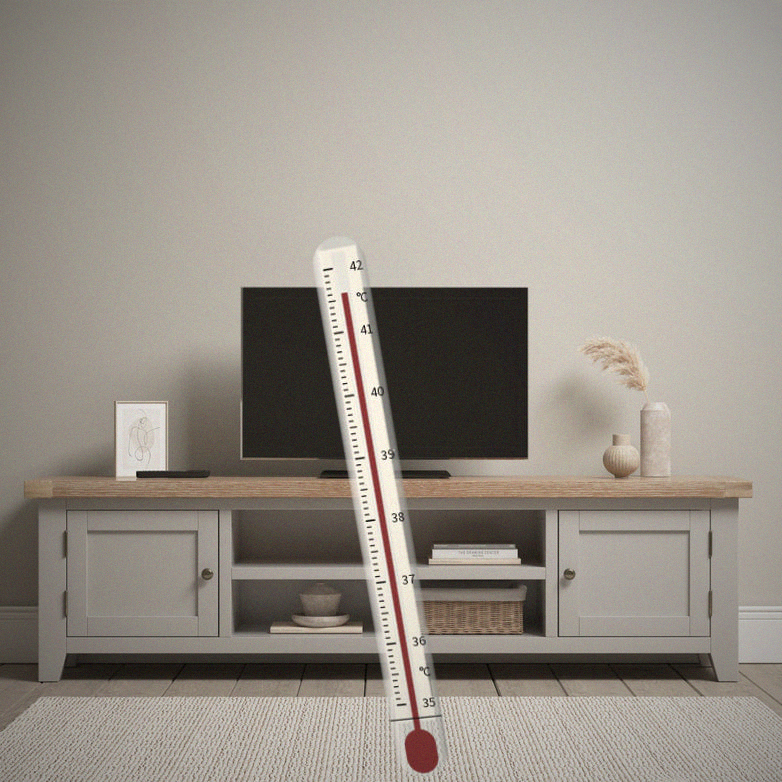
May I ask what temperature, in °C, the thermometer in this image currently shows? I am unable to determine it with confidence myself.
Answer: 41.6 °C
